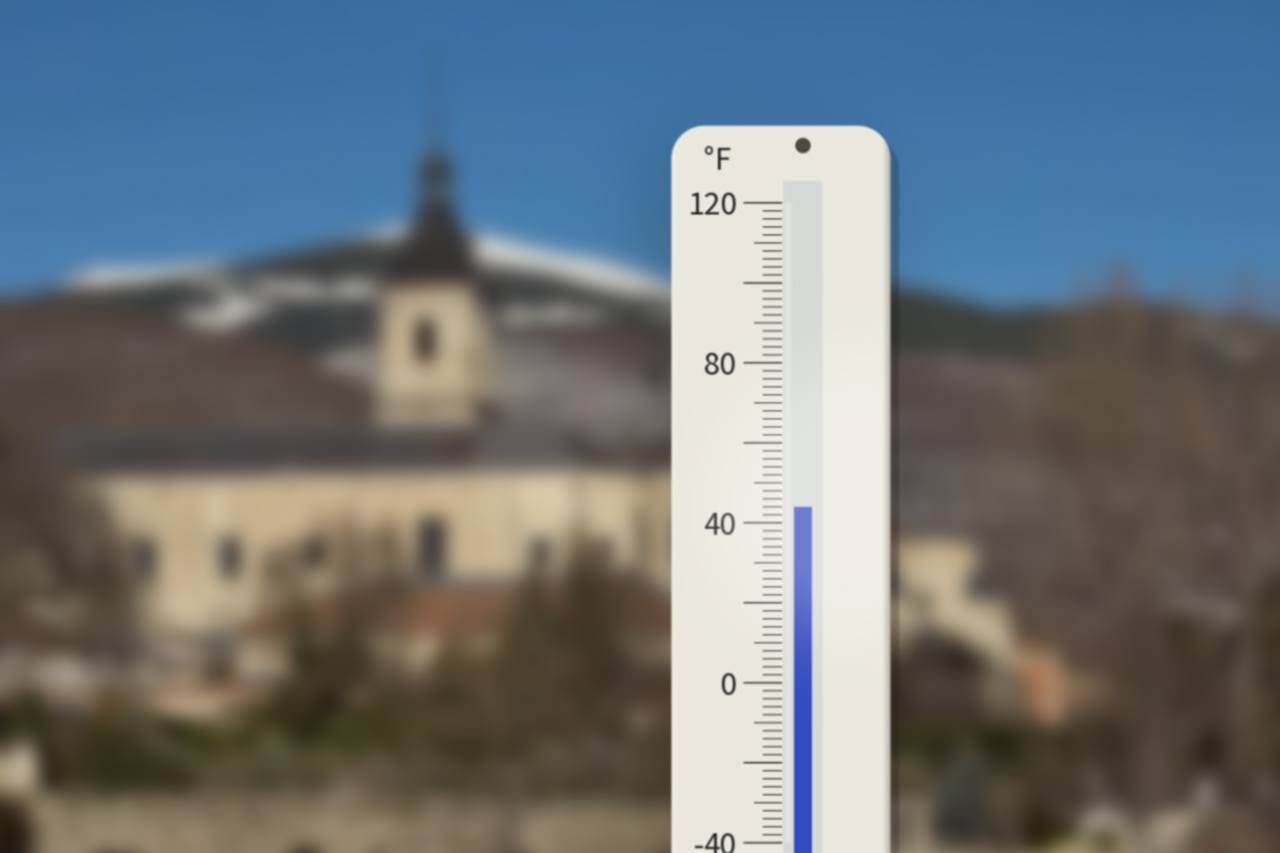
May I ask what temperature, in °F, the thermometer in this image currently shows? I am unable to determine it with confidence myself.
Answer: 44 °F
